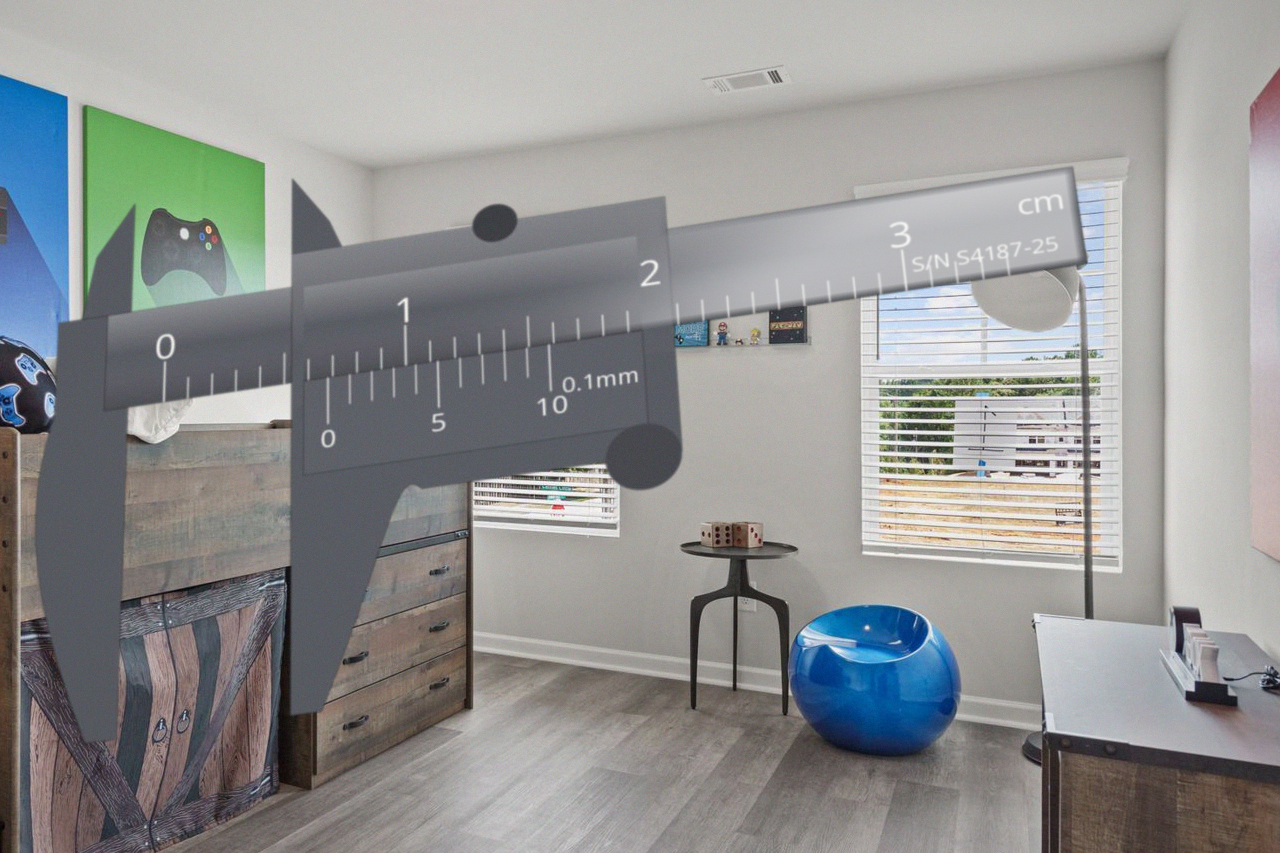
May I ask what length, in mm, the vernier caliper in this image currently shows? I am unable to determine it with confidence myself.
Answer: 6.8 mm
